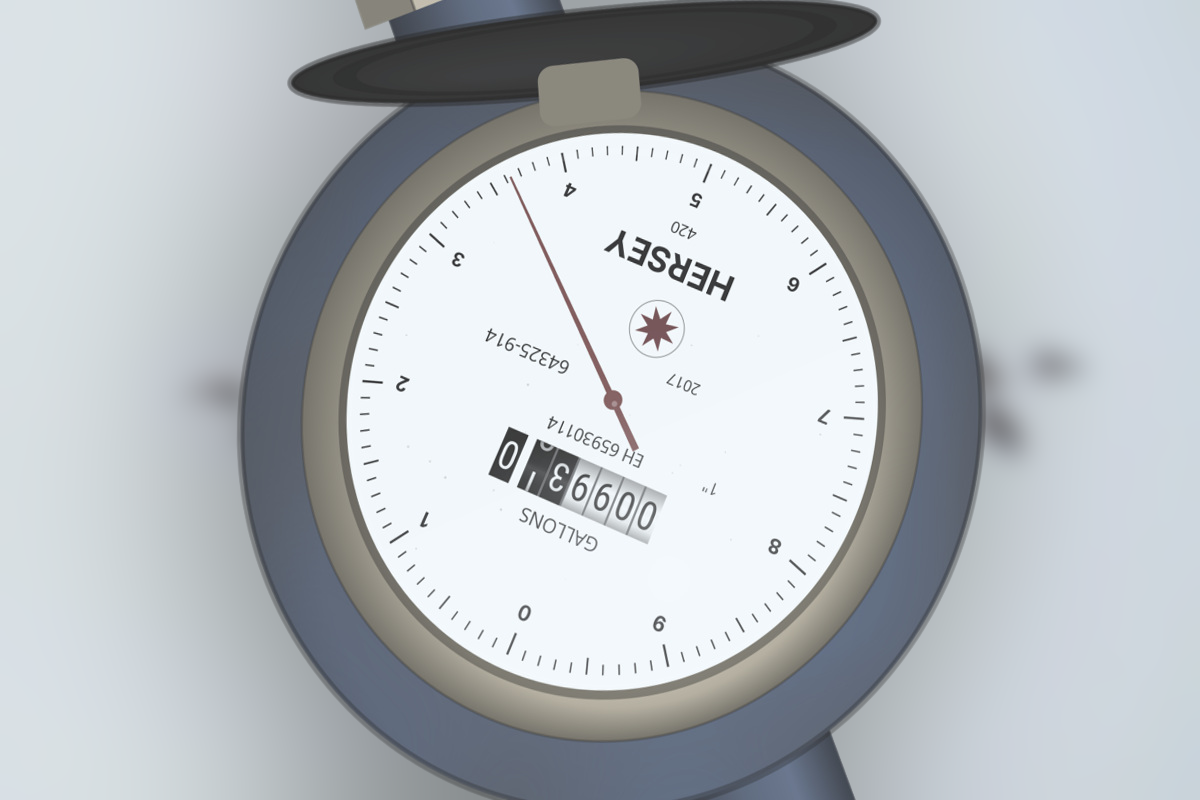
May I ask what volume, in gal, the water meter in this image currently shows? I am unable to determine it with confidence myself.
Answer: 99313.6 gal
